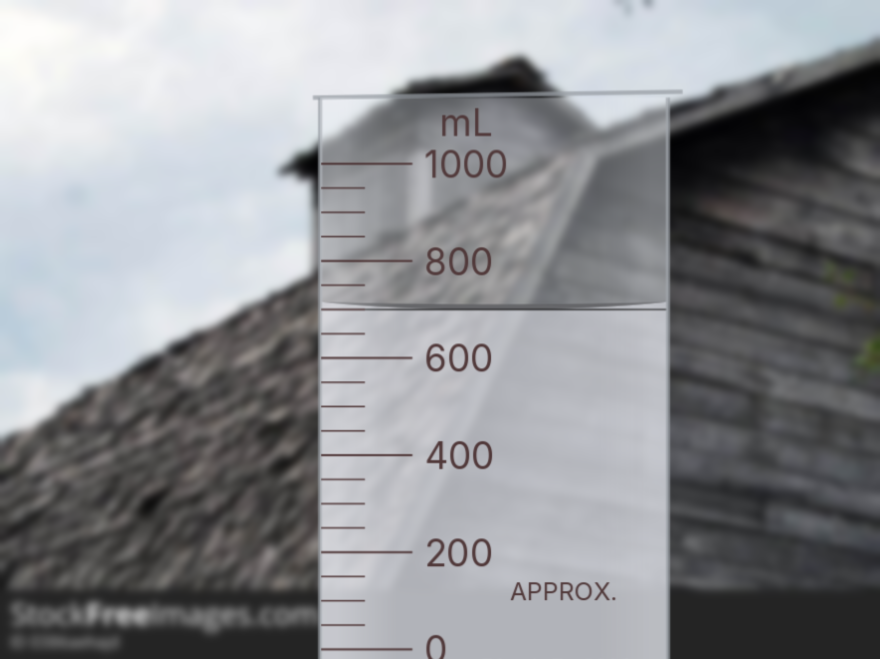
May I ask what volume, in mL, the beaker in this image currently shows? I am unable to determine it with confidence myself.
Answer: 700 mL
